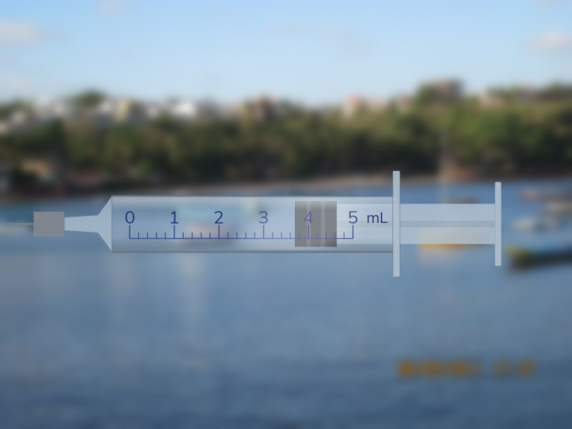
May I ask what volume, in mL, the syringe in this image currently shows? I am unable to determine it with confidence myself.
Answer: 3.7 mL
